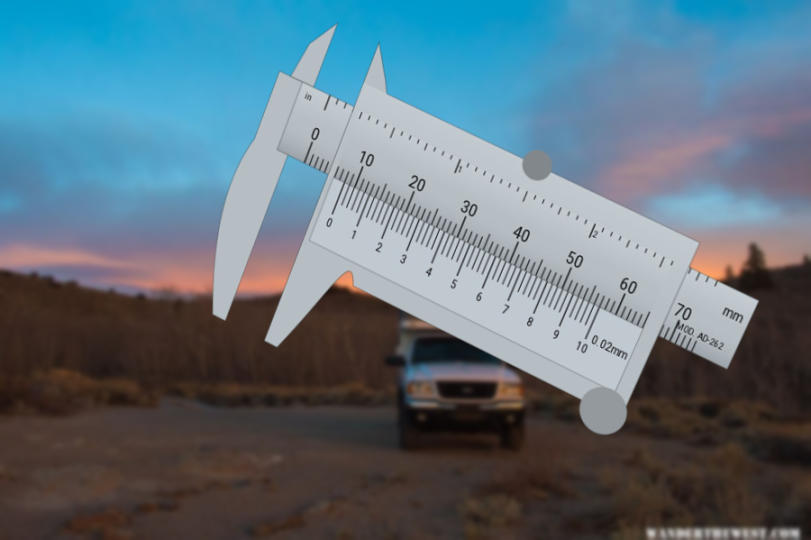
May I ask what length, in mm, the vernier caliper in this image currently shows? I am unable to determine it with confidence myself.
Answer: 8.0 mm
